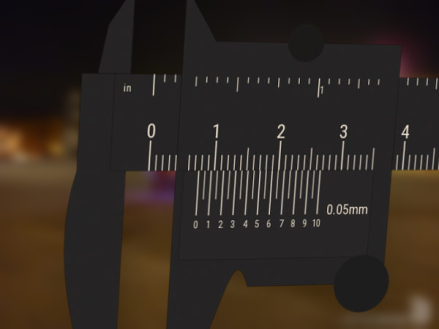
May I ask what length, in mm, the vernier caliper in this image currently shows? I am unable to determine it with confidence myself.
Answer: 7.6 mm
